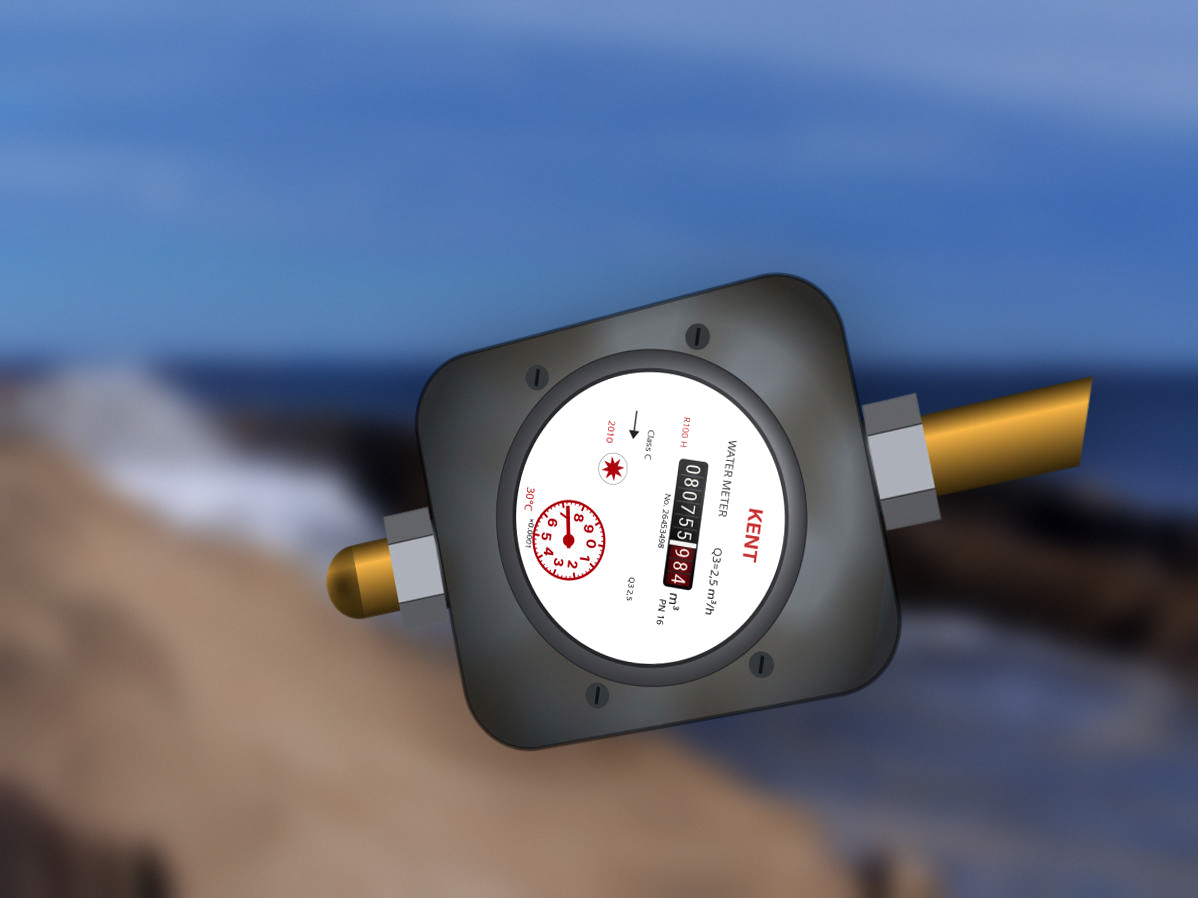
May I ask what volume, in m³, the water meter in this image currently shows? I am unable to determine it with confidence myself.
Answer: 80755.9847 m³
